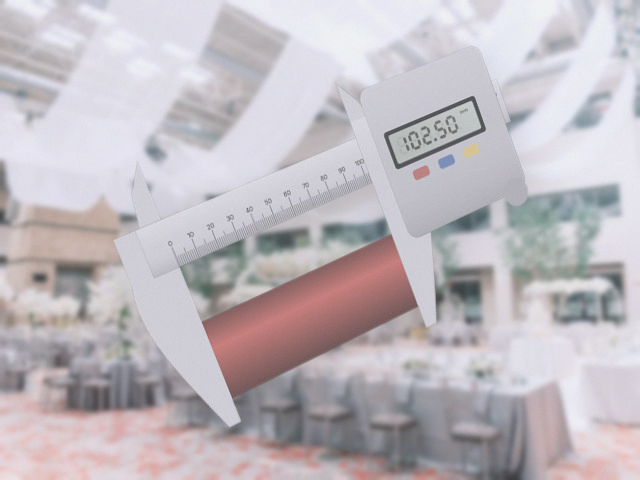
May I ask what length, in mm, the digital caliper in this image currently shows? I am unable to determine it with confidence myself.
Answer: 102.50 mm
